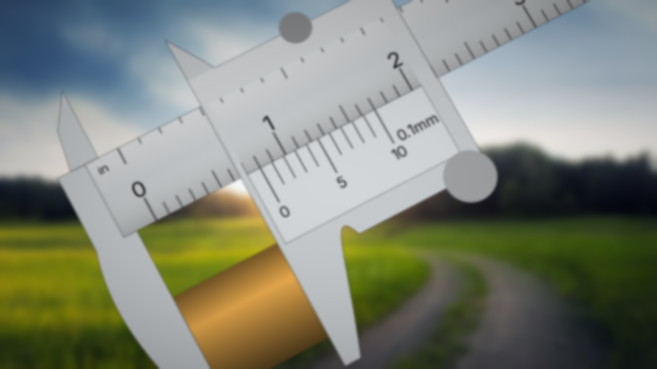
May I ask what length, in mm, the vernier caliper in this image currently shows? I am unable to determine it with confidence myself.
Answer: 8.0 mm
